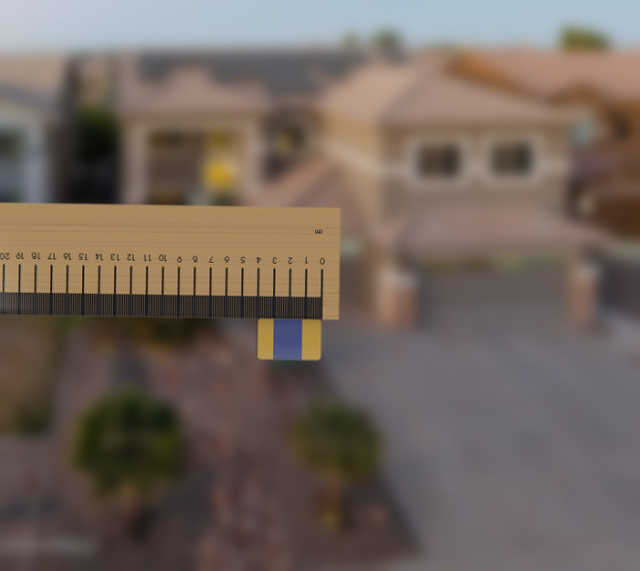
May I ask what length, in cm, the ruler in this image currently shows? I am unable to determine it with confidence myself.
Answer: 4 cm
